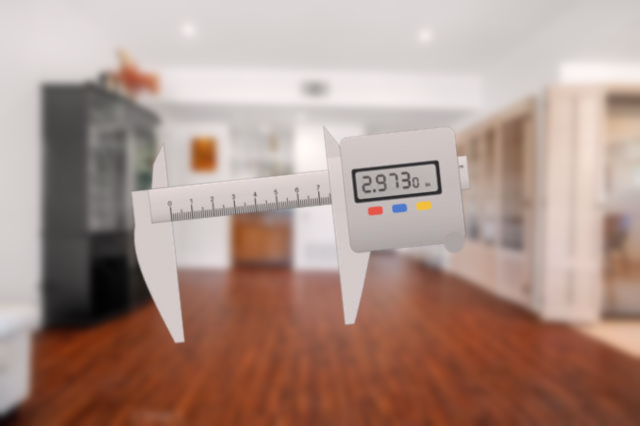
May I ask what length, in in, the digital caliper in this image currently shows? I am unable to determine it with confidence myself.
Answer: 2.9730 in
